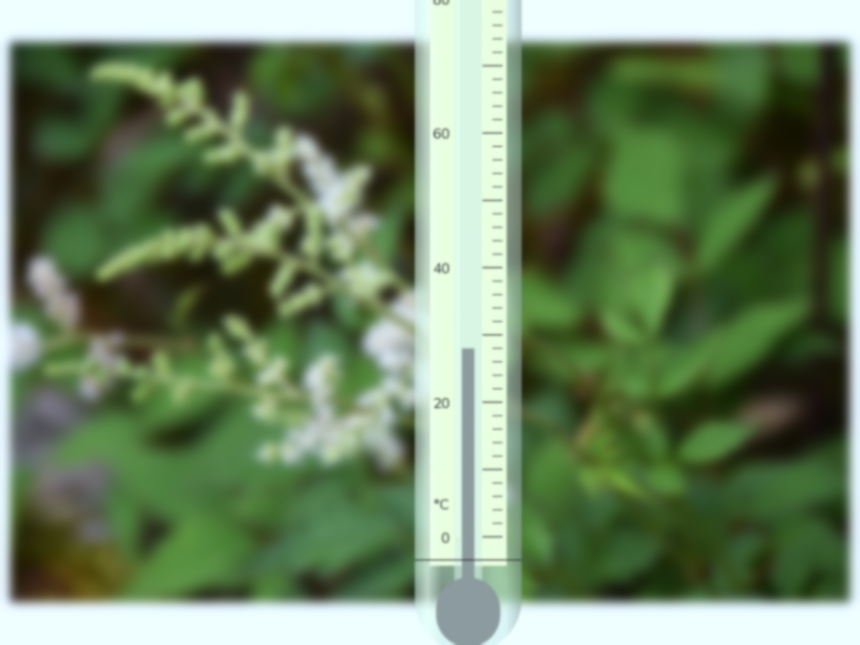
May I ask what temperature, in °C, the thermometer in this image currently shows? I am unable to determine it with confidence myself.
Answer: 28 °C
